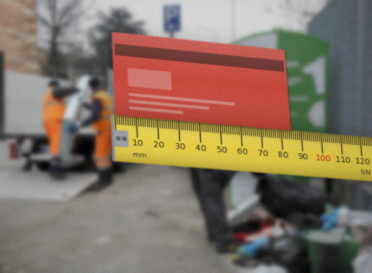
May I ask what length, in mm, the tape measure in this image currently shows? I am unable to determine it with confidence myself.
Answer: 85 mm
